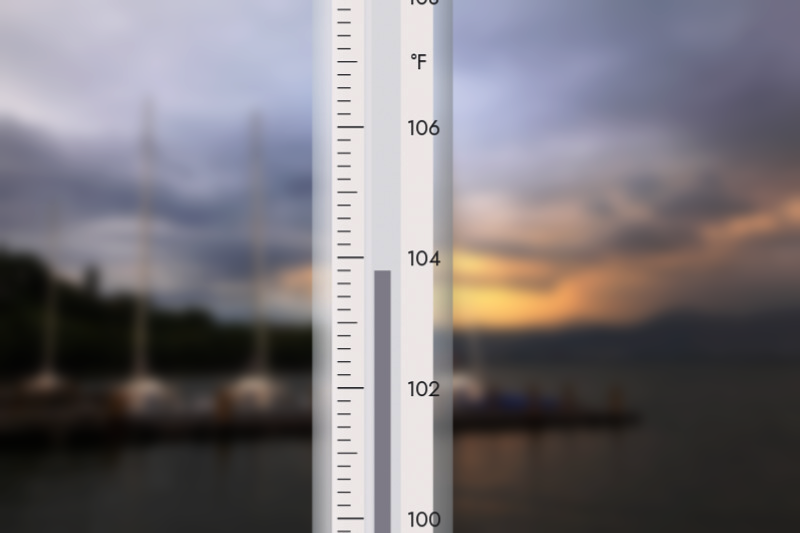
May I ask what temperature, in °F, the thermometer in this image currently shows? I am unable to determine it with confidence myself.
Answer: 103.8 °F
